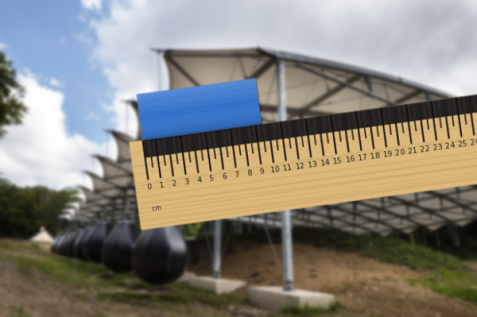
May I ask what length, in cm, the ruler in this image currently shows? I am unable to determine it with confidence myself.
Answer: 9.5 cm
